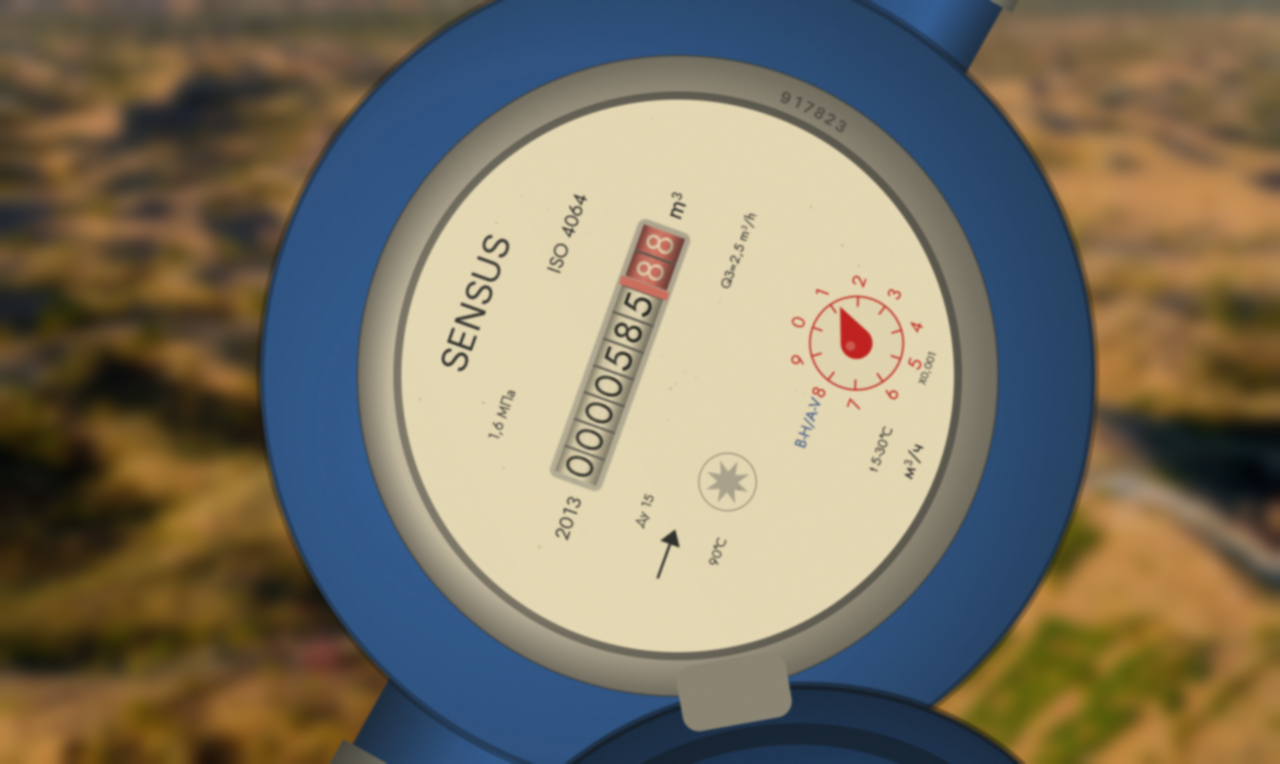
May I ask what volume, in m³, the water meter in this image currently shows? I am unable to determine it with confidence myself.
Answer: 585.881 m³
